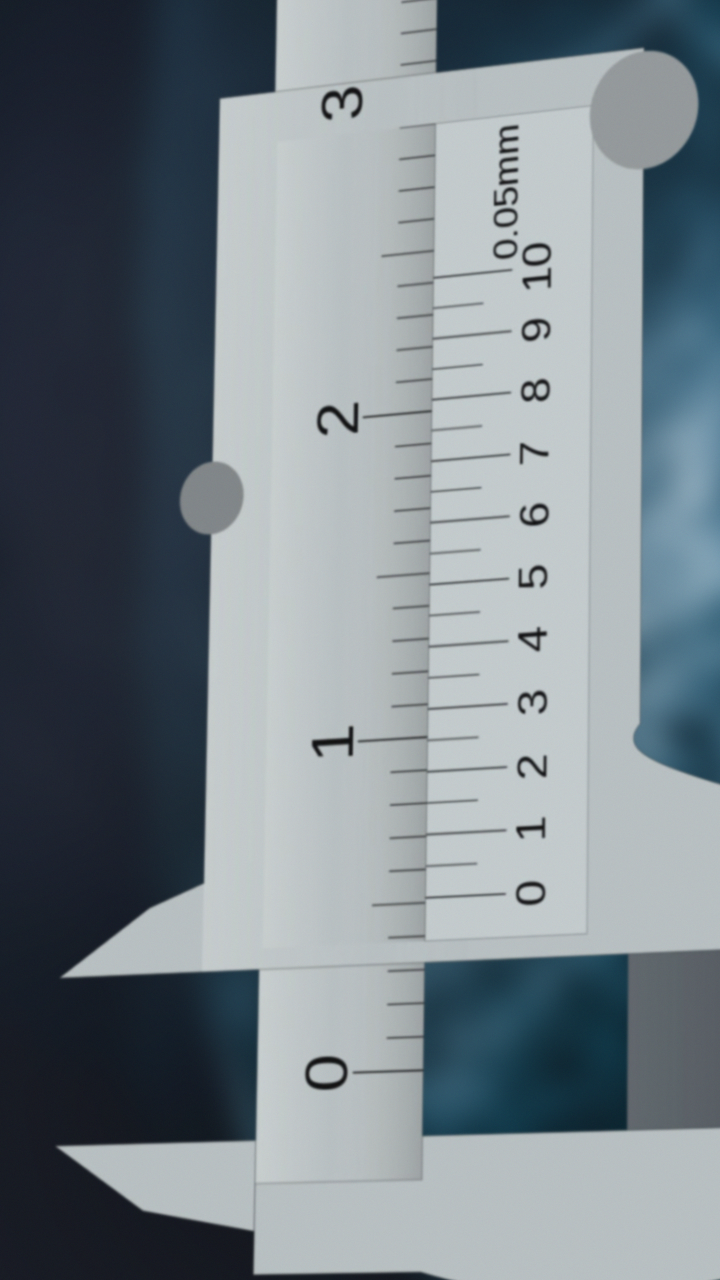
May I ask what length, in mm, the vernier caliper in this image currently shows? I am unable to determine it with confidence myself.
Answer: 5.15 mm
